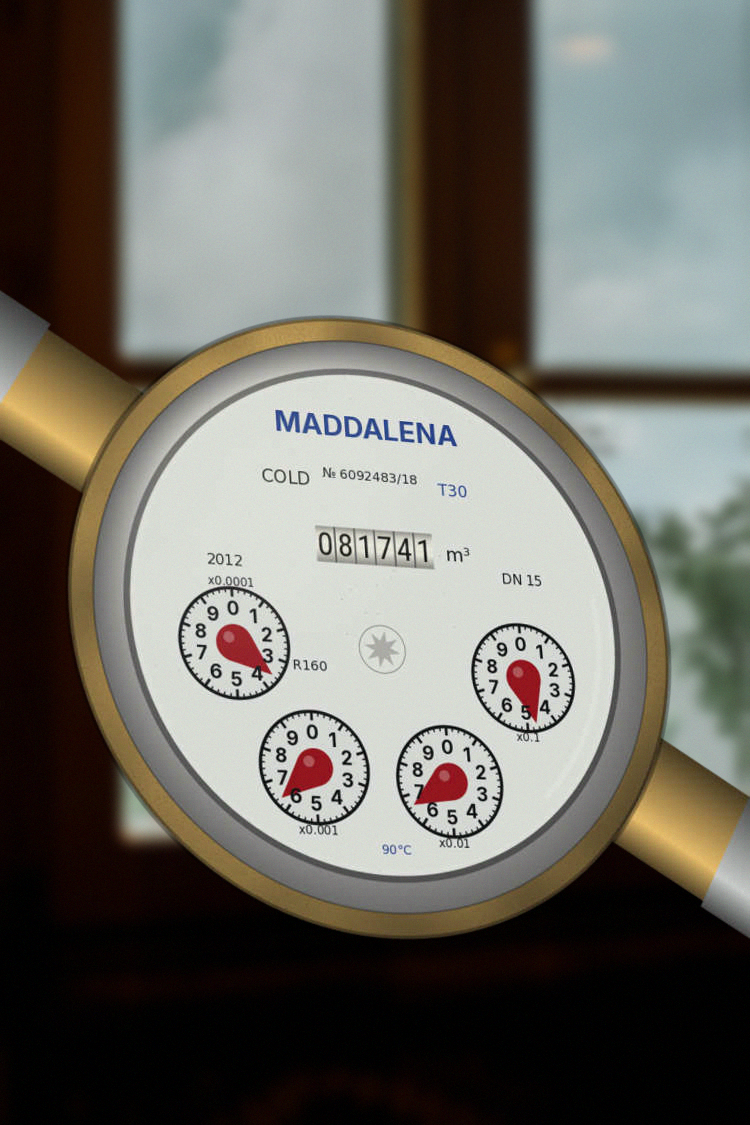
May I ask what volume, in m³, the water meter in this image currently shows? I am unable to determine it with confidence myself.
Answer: 81741.4663 m³
